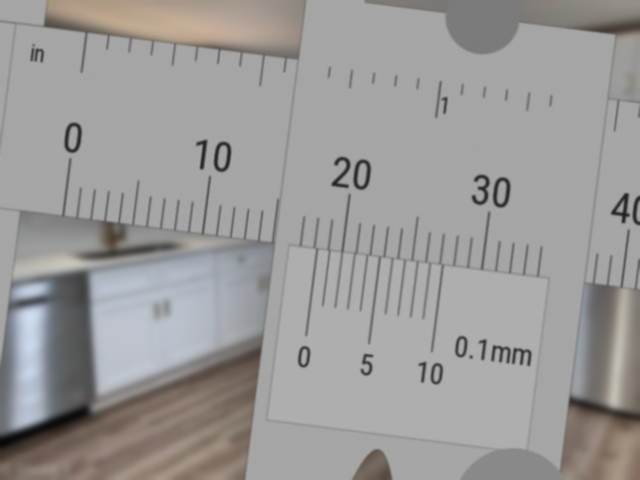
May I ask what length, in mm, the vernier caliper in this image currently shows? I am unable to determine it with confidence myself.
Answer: 18.2 mm
